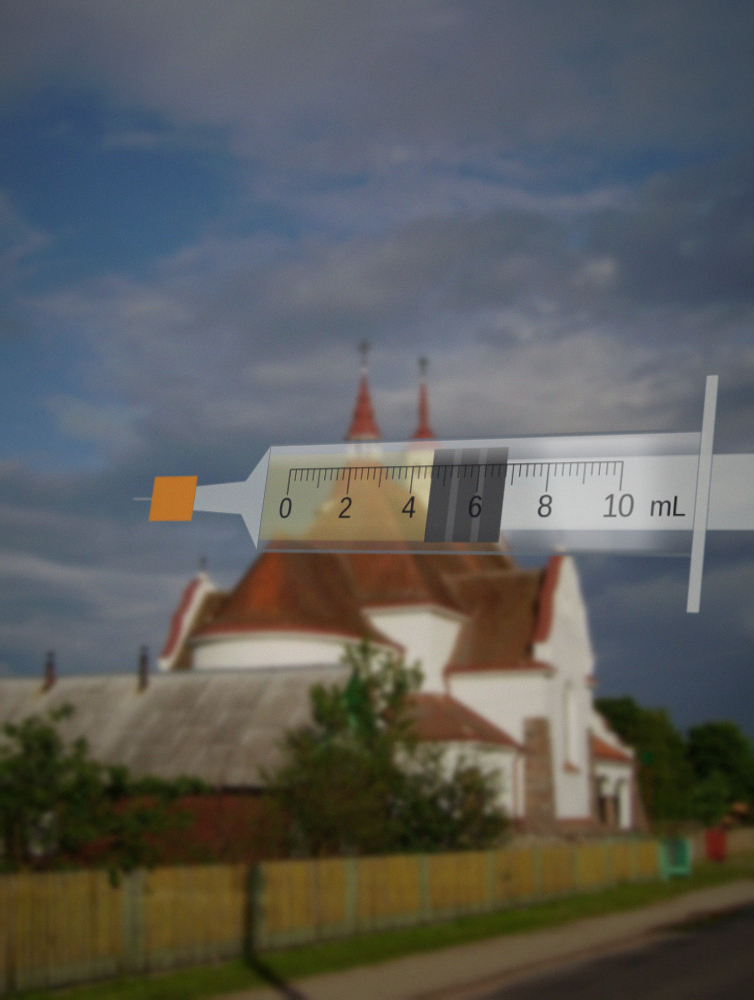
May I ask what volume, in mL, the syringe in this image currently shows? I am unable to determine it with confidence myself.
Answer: 4.6 mL
